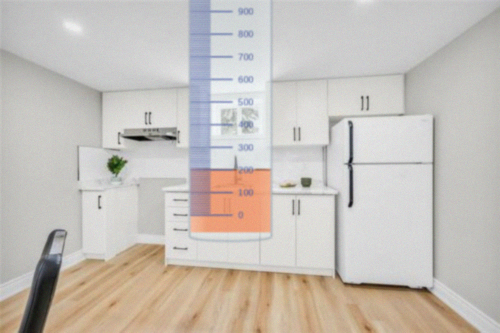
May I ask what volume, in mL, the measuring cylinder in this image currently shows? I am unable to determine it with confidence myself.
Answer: 200 mL
